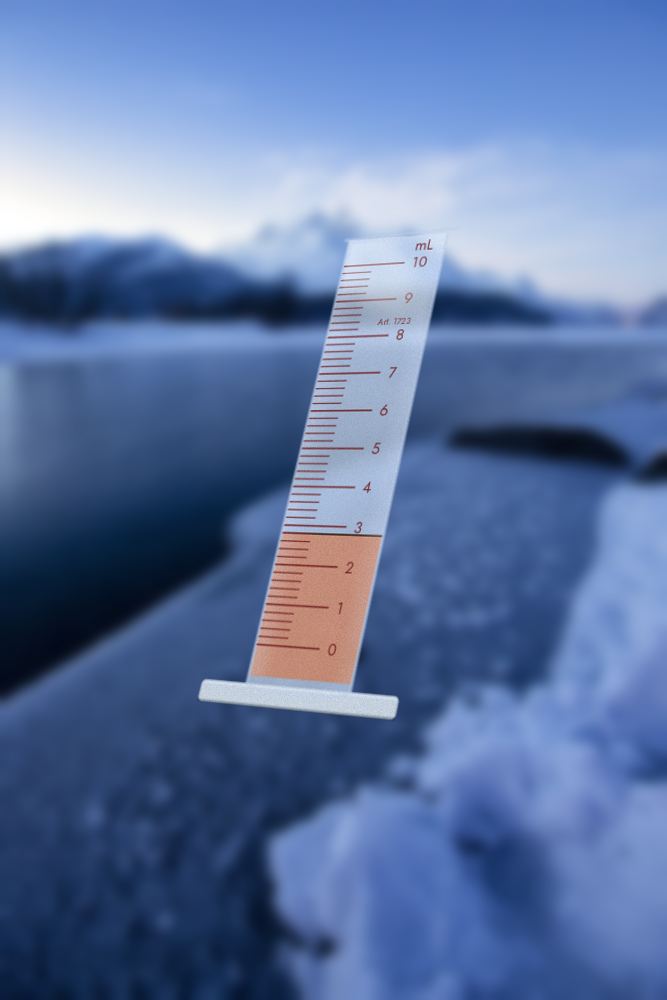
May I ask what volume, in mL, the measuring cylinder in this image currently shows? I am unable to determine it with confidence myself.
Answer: 2.8 mL
